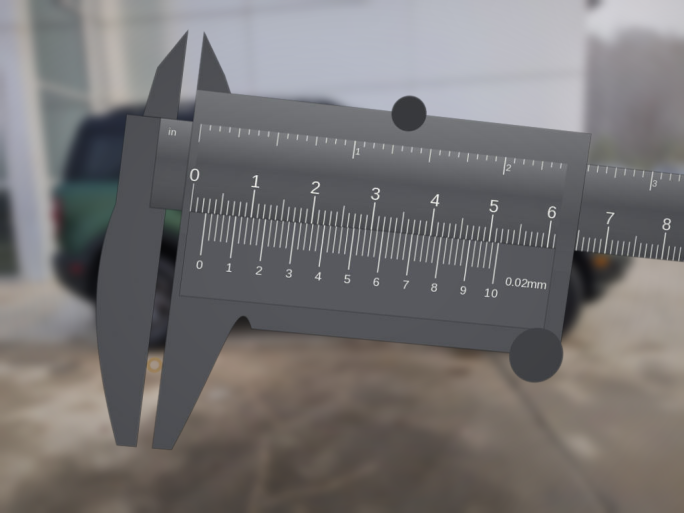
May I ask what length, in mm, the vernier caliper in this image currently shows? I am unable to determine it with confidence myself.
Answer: 2.6 mm
